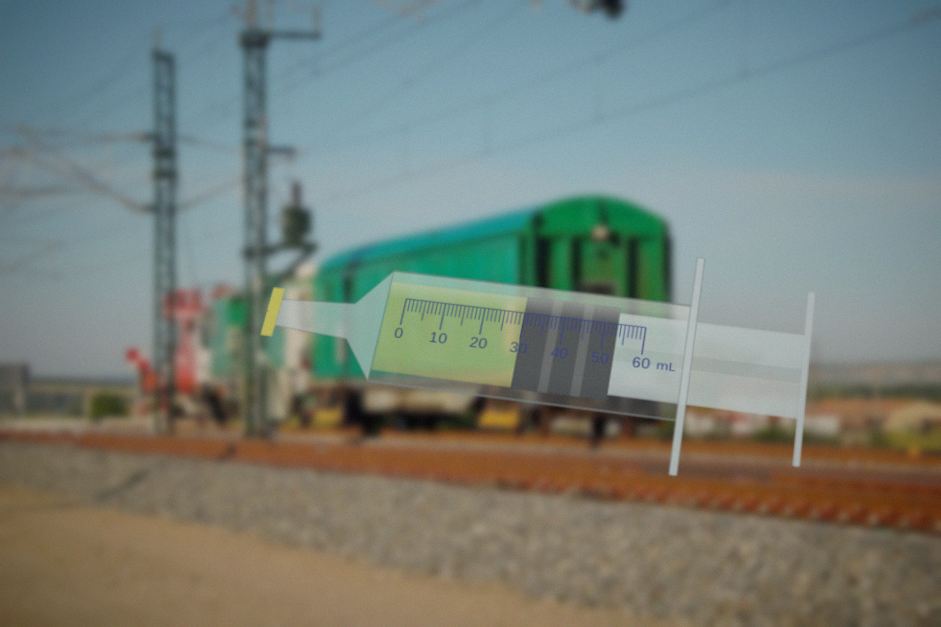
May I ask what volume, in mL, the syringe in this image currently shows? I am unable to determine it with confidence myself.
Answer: 30 mL
